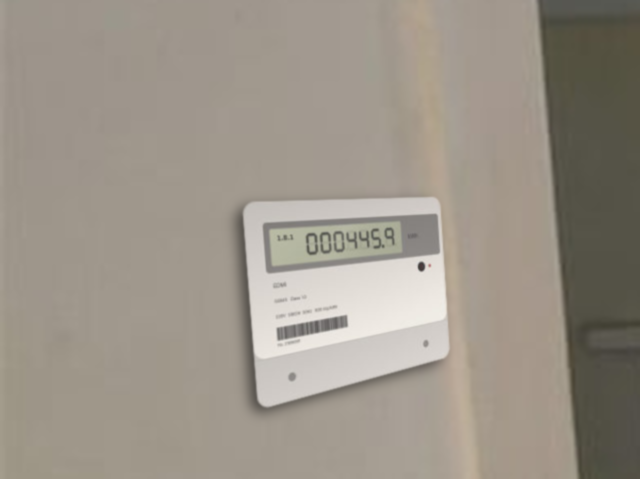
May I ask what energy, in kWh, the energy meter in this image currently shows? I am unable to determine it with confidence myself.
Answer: 445.9 kWh
